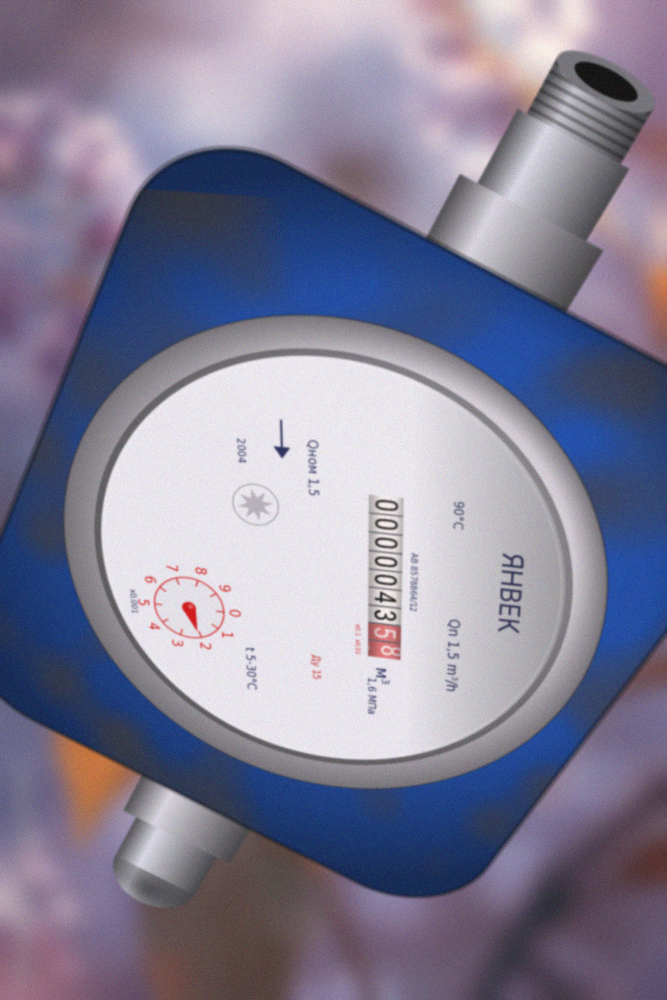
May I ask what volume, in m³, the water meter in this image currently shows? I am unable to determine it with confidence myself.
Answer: 43.582 m³
